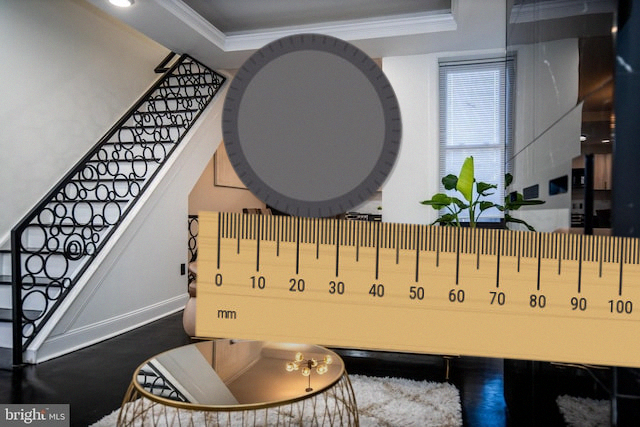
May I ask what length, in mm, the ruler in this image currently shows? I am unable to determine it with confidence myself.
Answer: 45 mm
